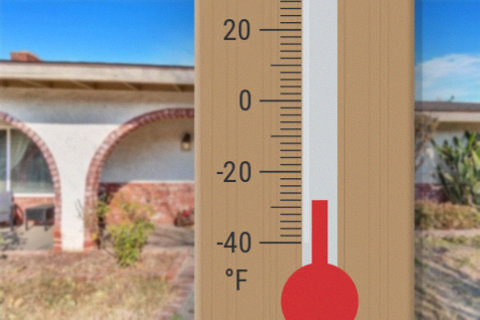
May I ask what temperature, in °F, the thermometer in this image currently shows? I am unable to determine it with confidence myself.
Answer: -28 °F
